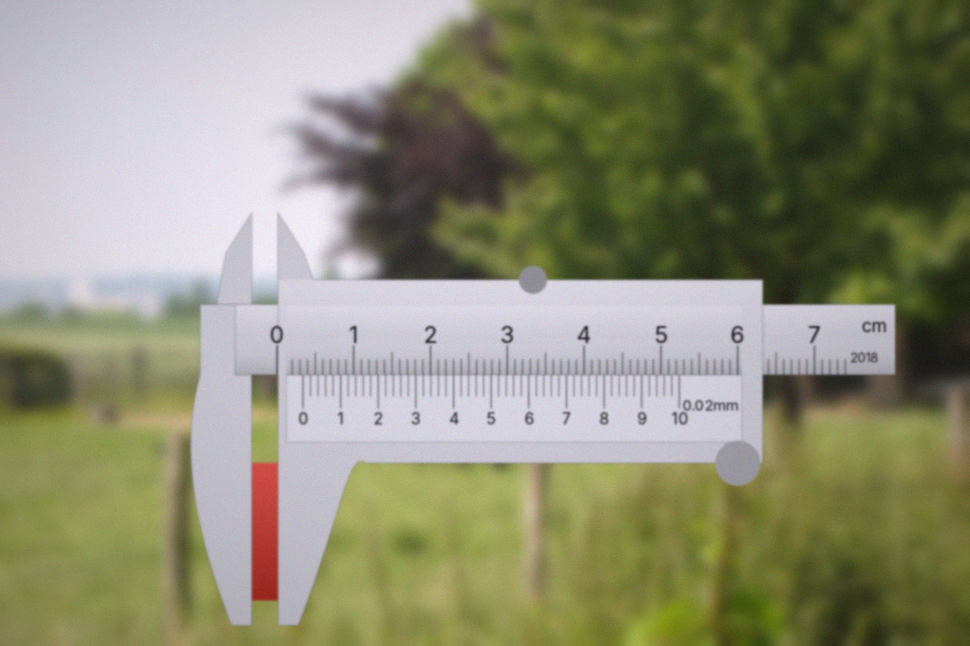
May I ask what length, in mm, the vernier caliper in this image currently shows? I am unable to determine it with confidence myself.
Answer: 3.4 mm
